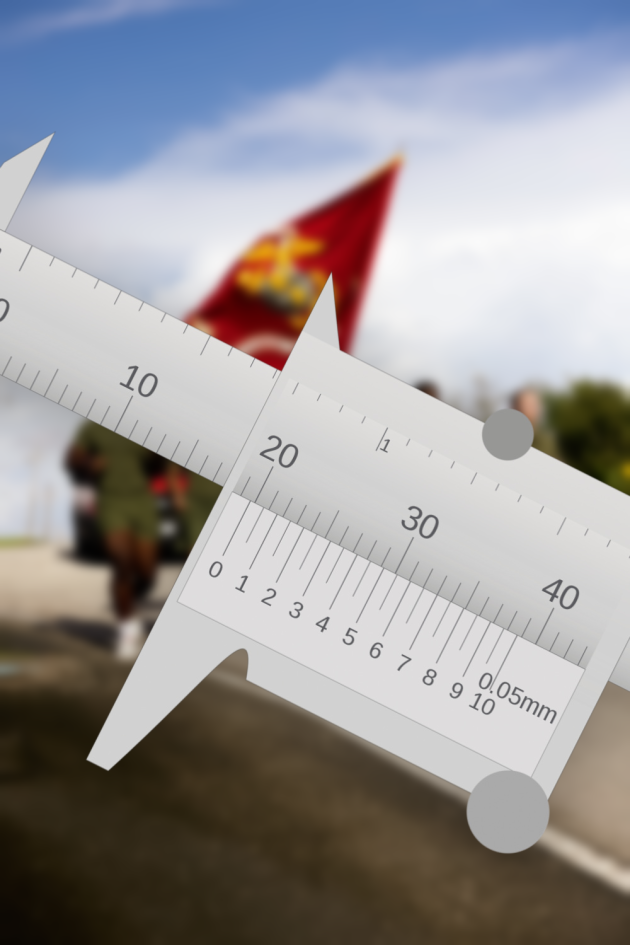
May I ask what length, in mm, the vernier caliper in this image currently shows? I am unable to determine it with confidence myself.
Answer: 19.7 mm
